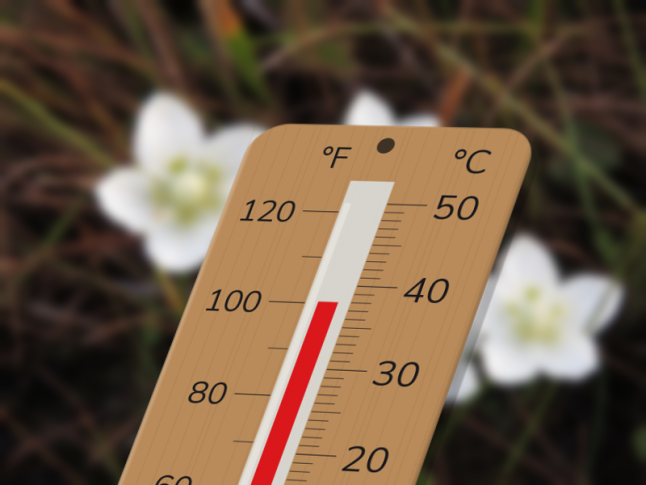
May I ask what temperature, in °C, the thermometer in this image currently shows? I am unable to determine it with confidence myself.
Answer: 38 °C
